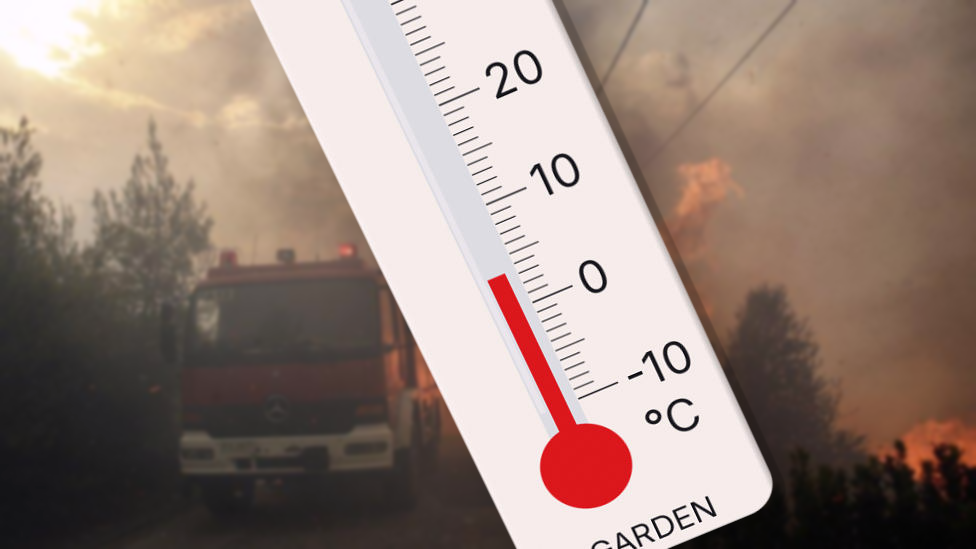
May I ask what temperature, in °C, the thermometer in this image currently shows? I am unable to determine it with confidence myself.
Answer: 3.5 °C
